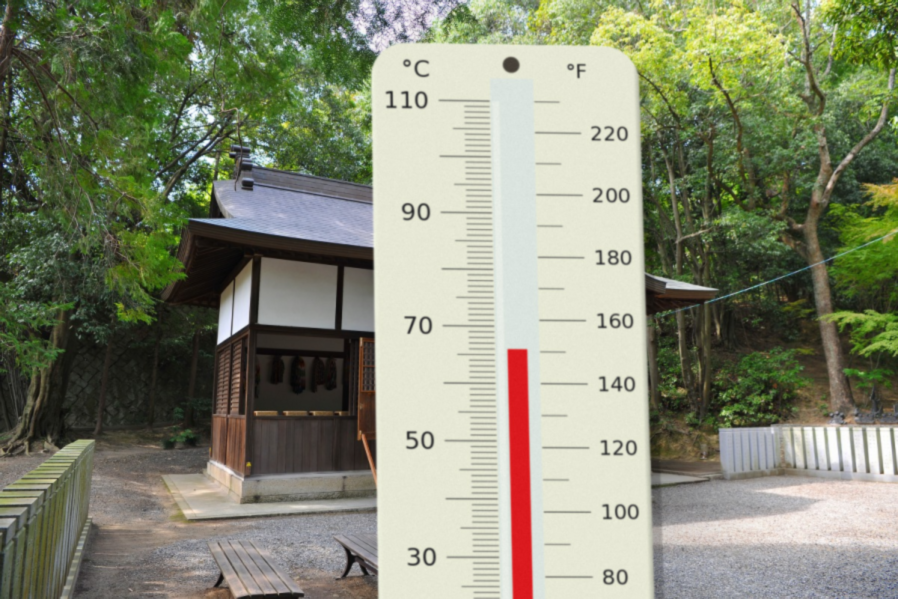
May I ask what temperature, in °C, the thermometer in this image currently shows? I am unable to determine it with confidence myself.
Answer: 66 °C
